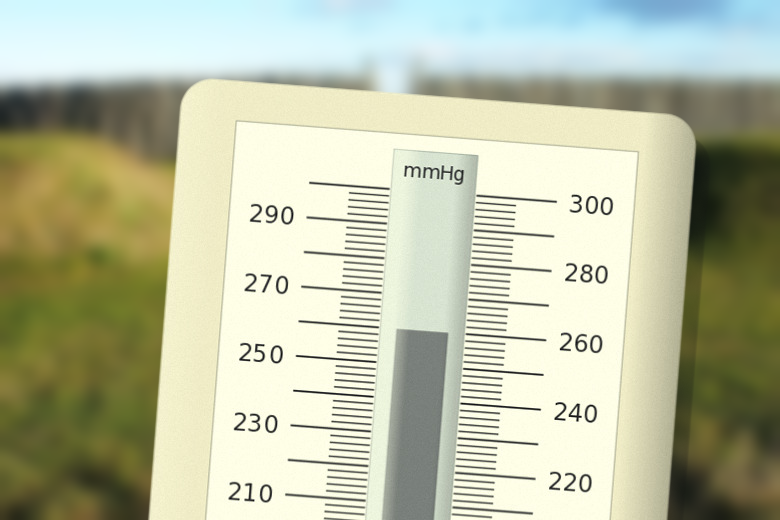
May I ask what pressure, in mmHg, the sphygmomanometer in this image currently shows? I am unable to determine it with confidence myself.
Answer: 260 mmHg
